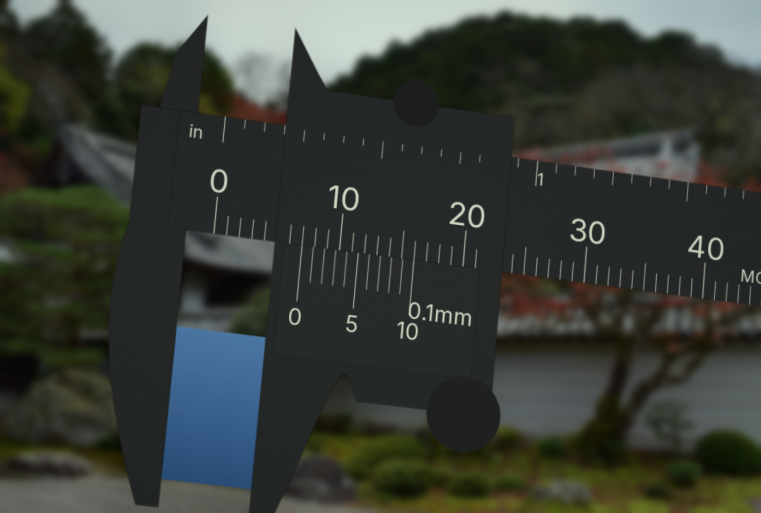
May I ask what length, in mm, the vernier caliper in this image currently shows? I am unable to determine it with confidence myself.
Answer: 7.0 mm
